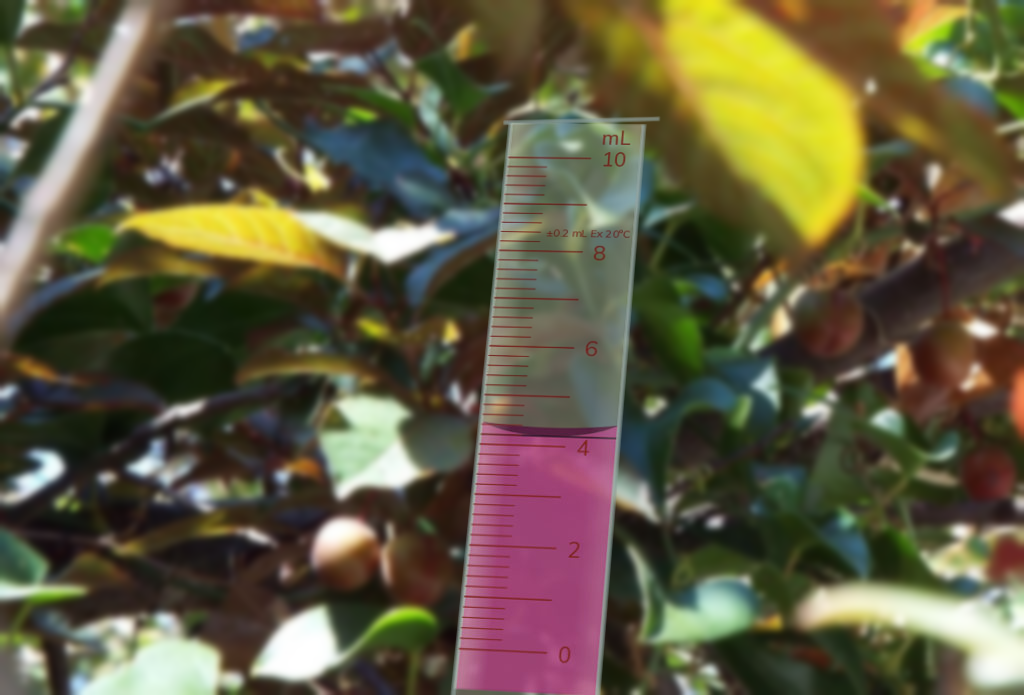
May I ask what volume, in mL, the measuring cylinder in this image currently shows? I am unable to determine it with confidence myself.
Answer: 4.2 mL
